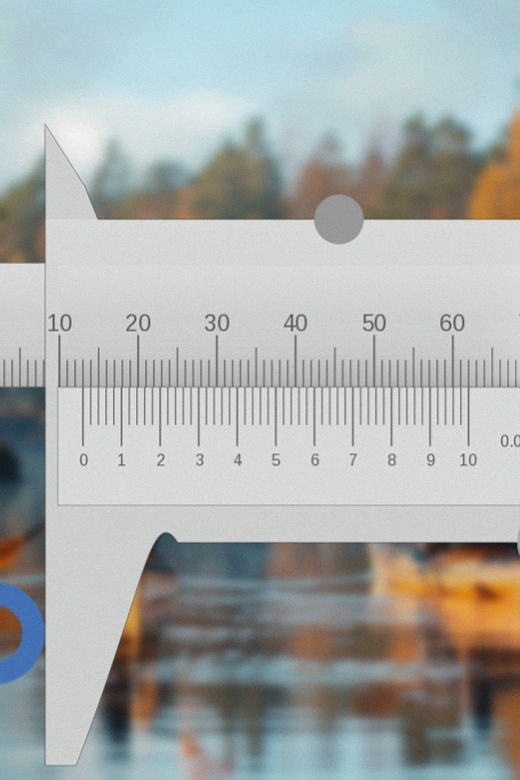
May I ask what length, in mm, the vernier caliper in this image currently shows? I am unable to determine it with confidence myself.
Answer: 13.0 mm
